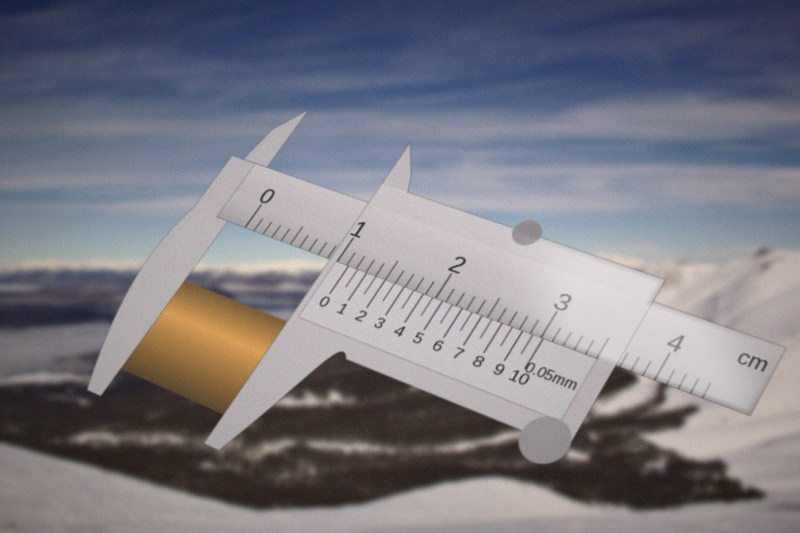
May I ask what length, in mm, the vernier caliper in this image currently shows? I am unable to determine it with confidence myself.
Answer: 11.2 mm
